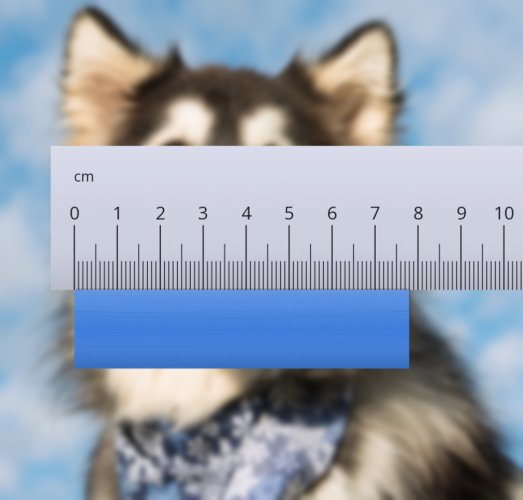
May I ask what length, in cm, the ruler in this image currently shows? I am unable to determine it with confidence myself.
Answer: 7.8 cm
